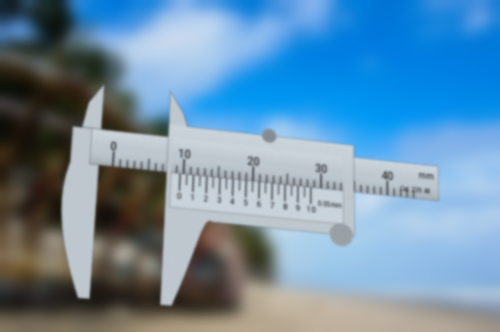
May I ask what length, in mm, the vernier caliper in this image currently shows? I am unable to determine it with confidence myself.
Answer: 9.5 mm
